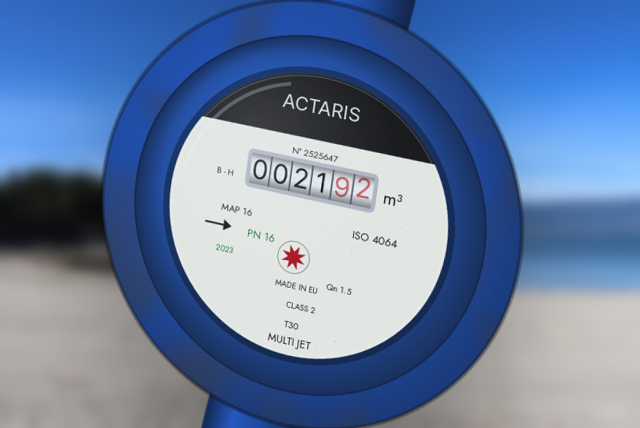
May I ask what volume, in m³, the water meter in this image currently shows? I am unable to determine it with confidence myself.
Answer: 21.92 m³
